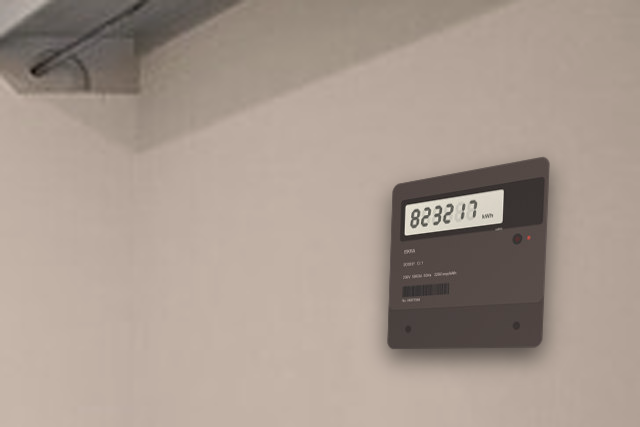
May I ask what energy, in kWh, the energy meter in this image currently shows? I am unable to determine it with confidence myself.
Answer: 823217 kWh
